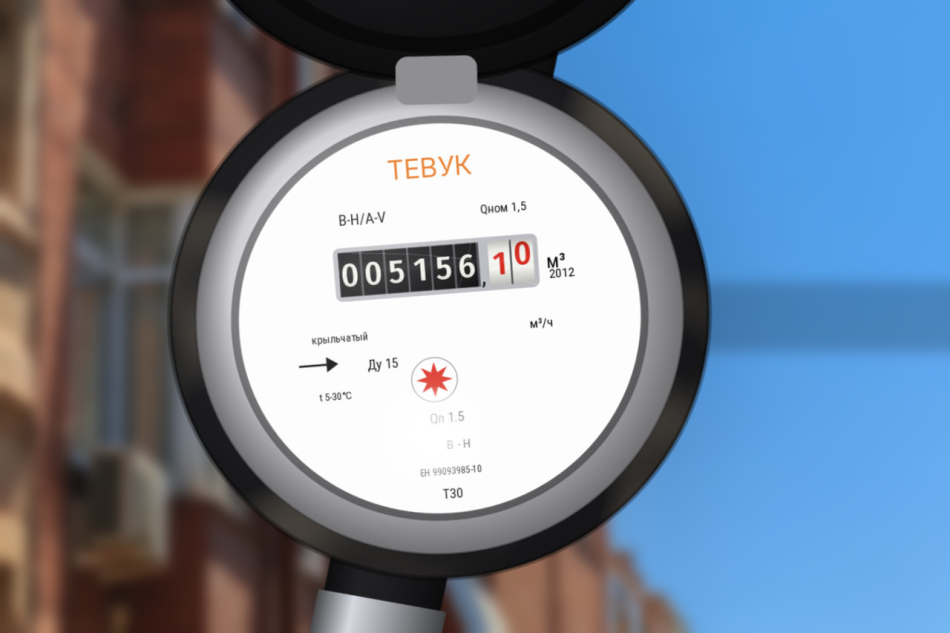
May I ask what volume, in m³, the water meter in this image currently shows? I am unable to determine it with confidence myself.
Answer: 5156.10 m³
